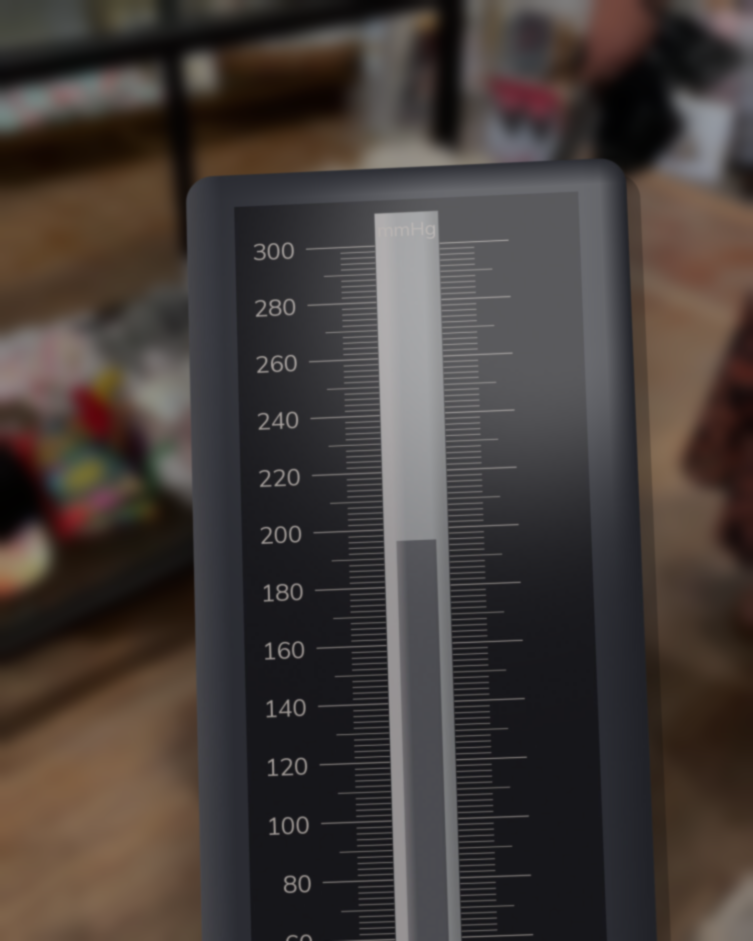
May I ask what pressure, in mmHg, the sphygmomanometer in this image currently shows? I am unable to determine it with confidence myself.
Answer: 196 mmHg
